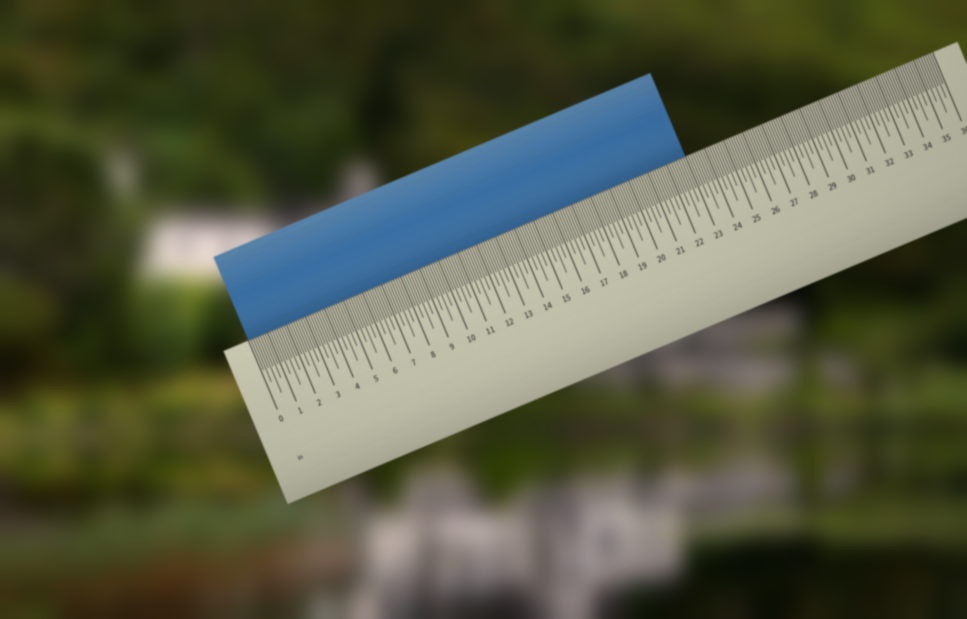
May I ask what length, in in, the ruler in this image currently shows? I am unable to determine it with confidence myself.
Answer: 23 in
